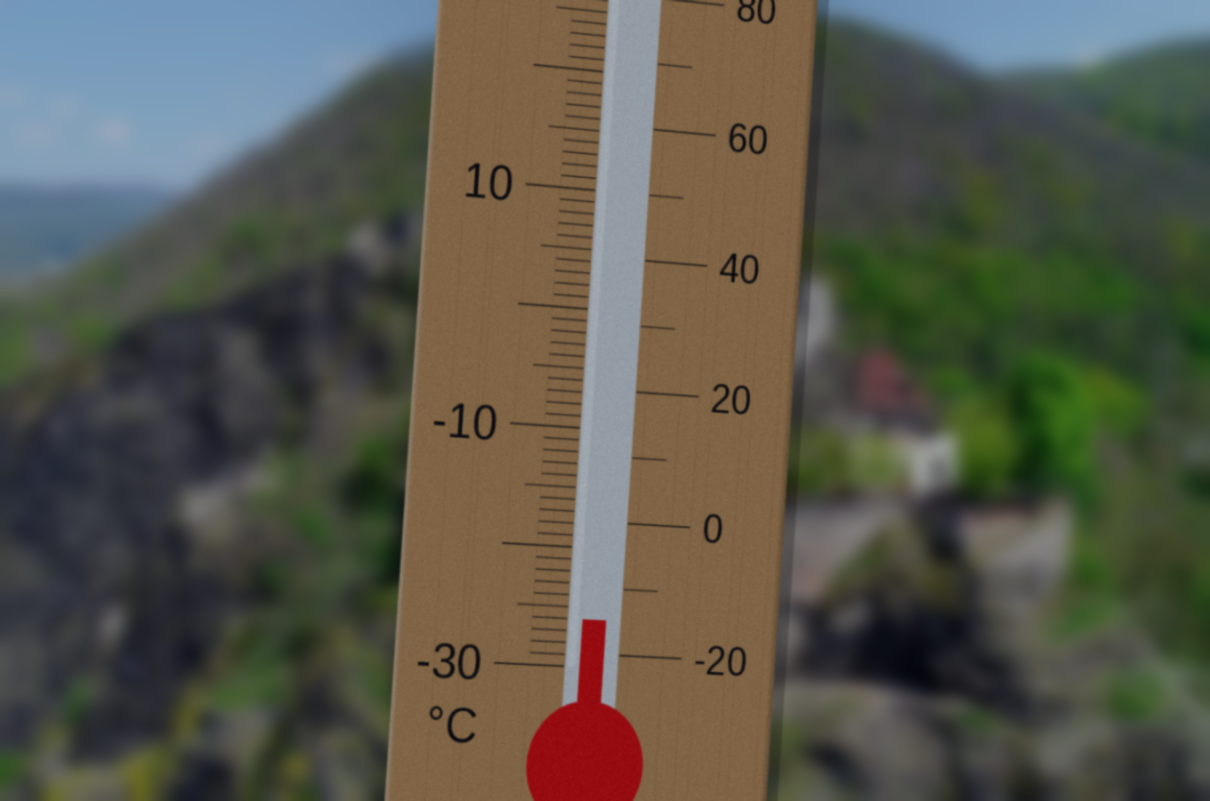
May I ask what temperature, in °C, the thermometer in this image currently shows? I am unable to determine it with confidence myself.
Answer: -26 °C
